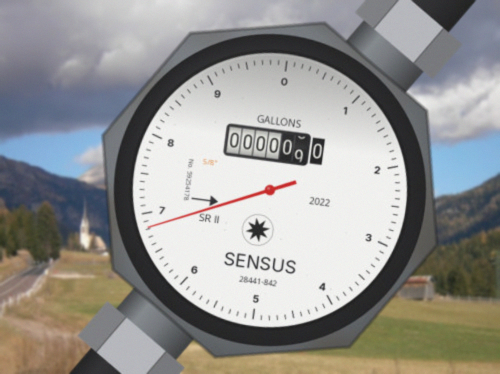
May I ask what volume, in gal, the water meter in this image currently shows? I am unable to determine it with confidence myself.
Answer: 86.8 gal
